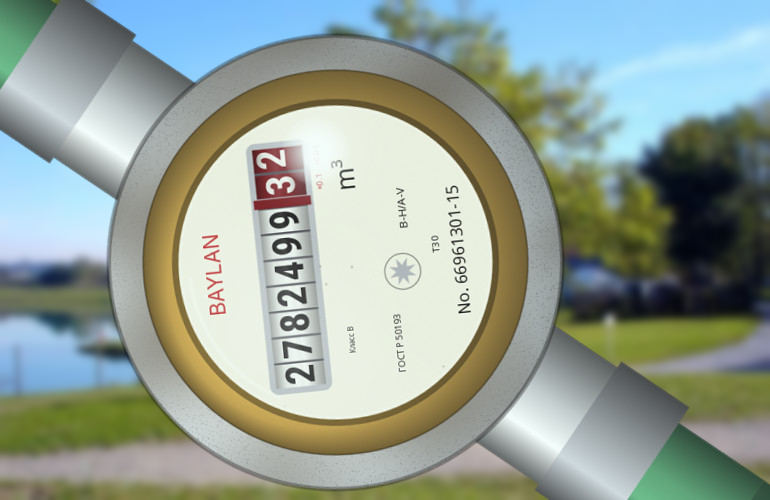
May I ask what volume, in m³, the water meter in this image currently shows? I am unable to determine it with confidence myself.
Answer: 2782499.32 m³
